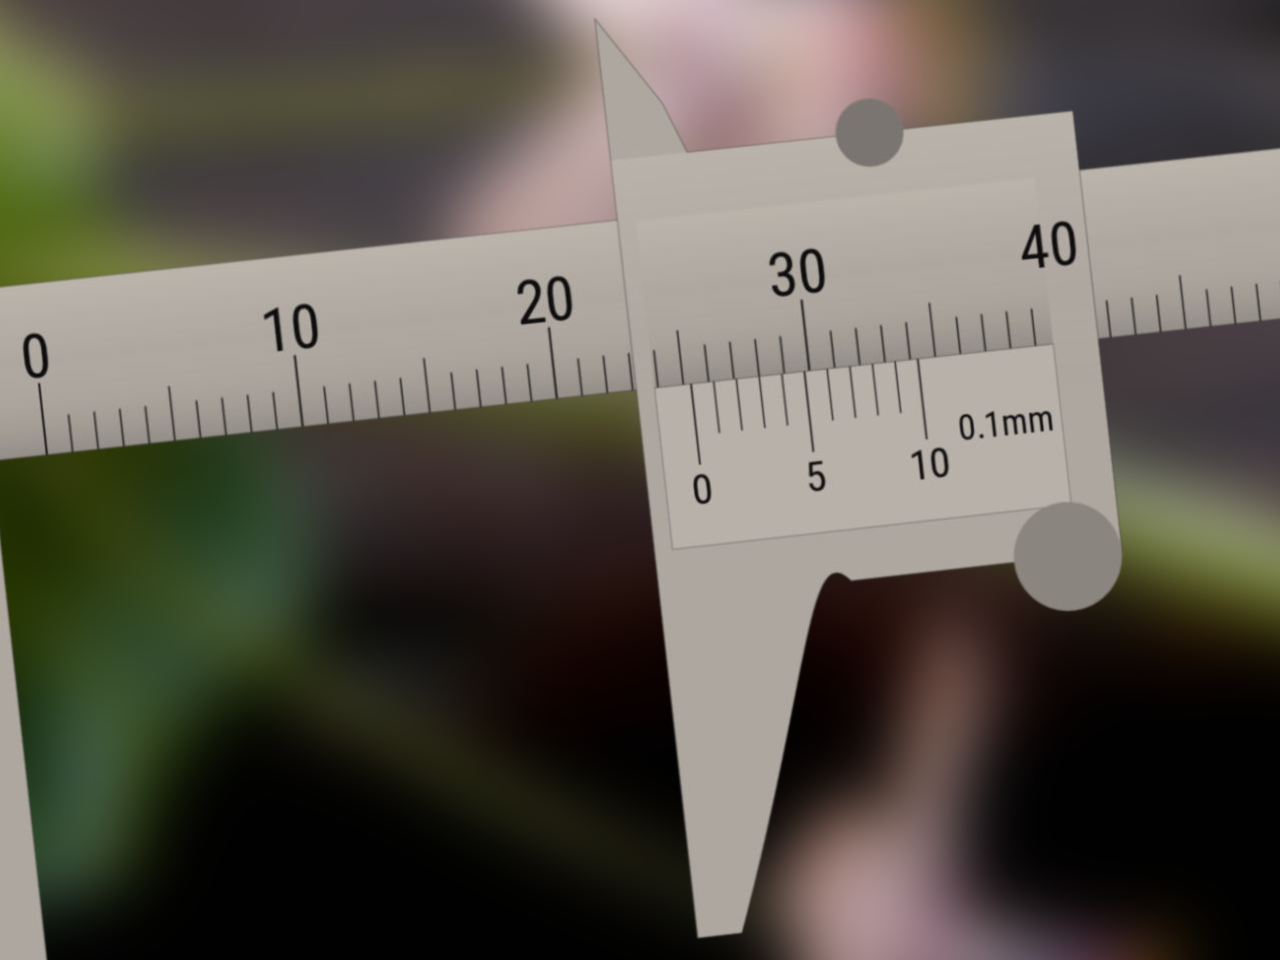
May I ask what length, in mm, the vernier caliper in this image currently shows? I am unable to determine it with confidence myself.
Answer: 25.3 mm
